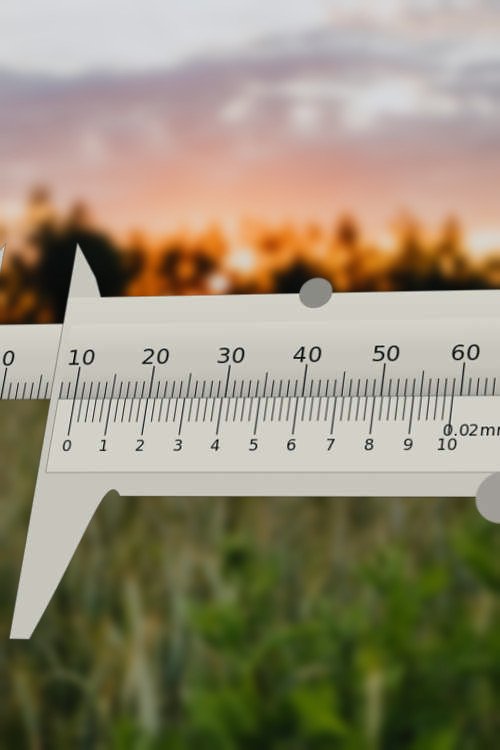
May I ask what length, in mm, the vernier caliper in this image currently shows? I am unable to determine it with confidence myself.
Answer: 10.0 mm
